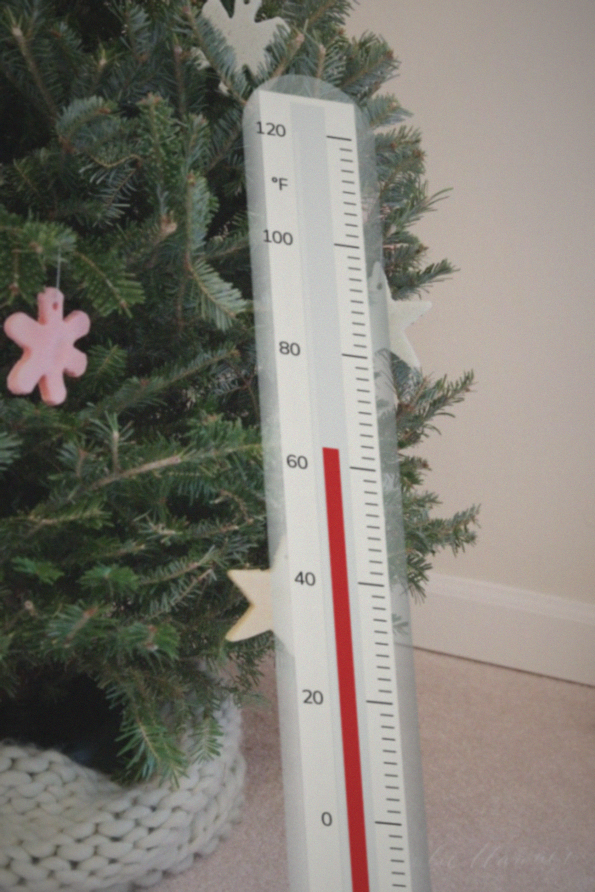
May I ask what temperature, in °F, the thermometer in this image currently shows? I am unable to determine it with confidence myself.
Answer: 63 °F
